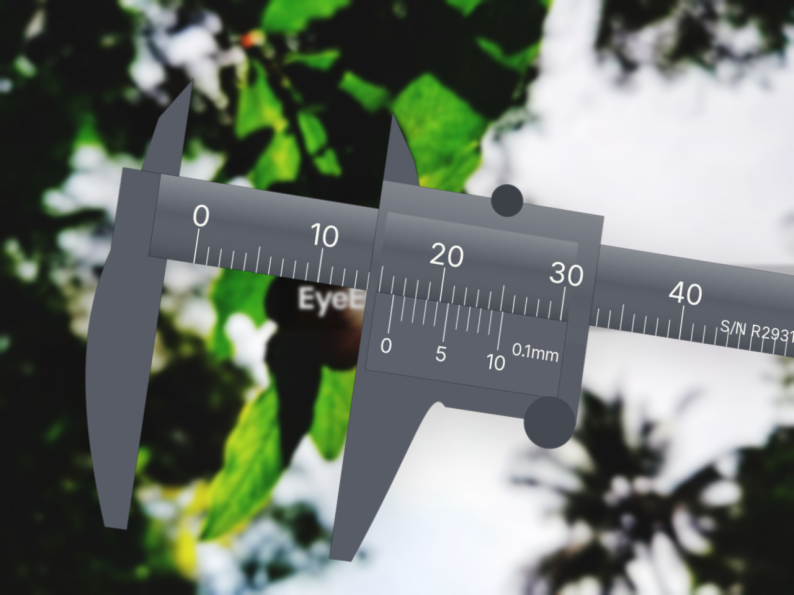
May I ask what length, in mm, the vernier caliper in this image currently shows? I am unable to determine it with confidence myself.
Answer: 16.2 mm
